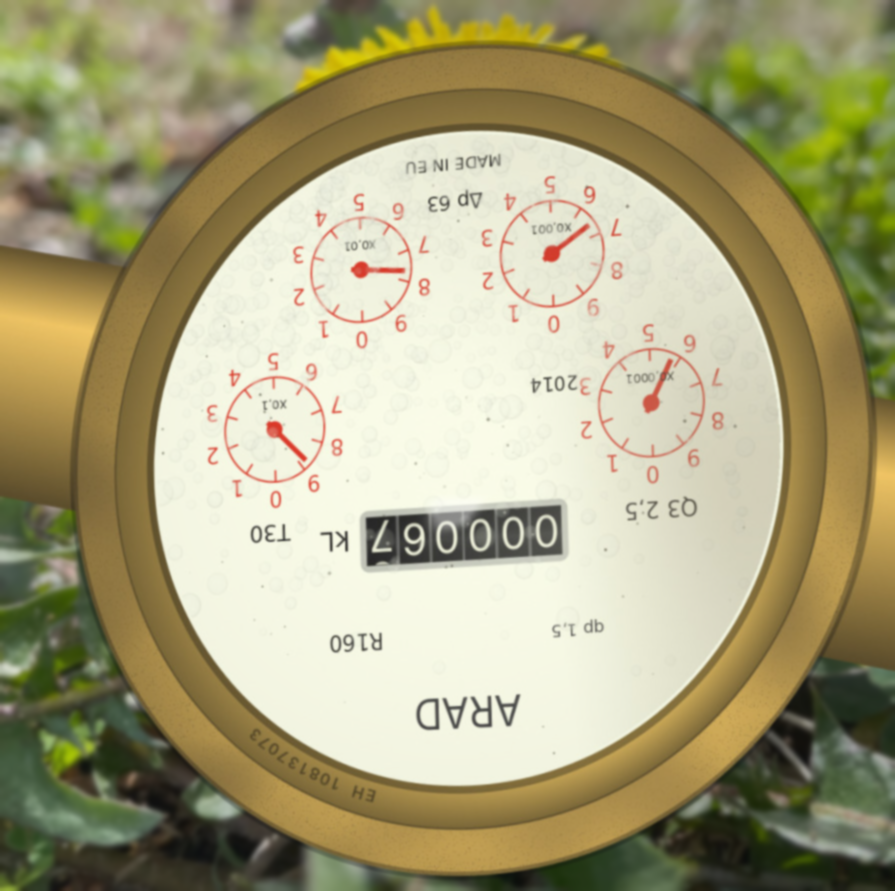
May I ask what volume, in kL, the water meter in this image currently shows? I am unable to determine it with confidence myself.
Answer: 66.8765 kL
